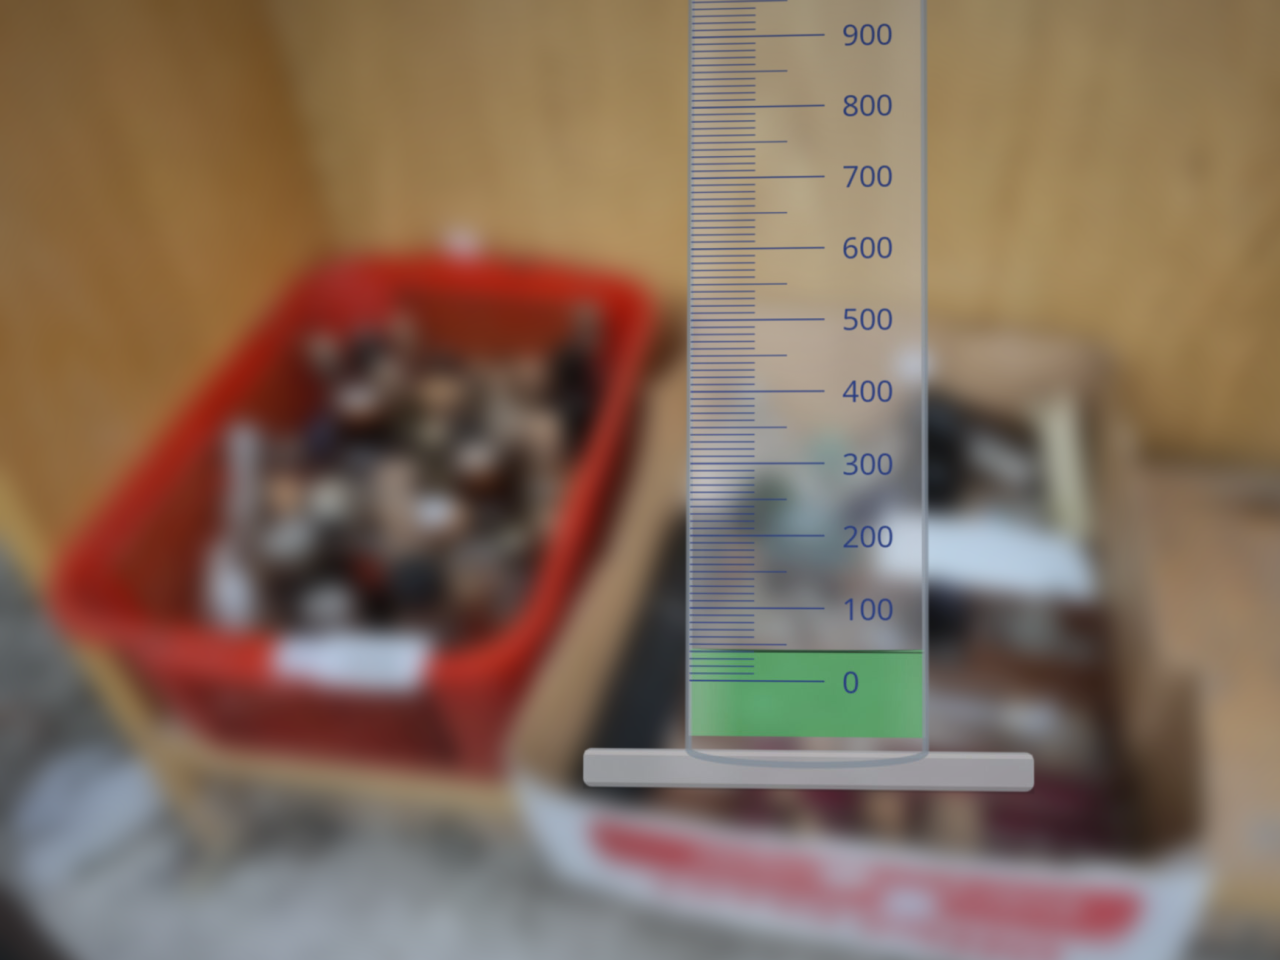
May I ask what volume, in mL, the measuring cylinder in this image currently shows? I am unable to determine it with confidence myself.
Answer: 40 mL
